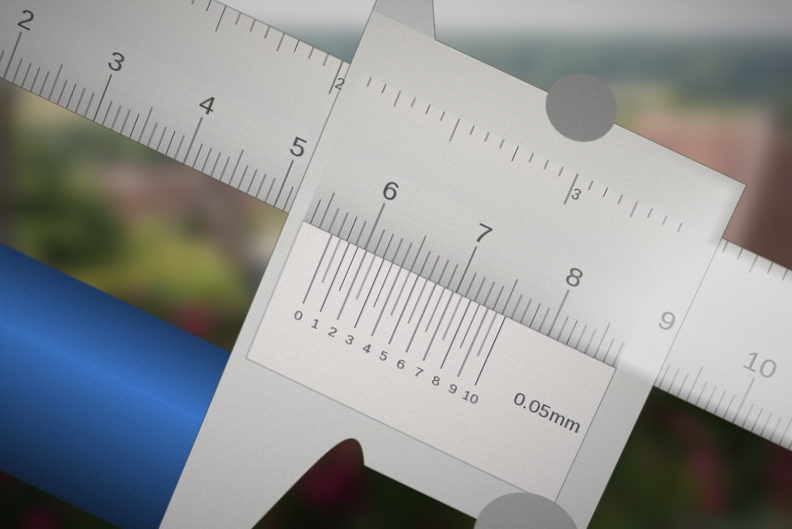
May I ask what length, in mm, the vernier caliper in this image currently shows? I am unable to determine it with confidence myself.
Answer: 56.4 mm
